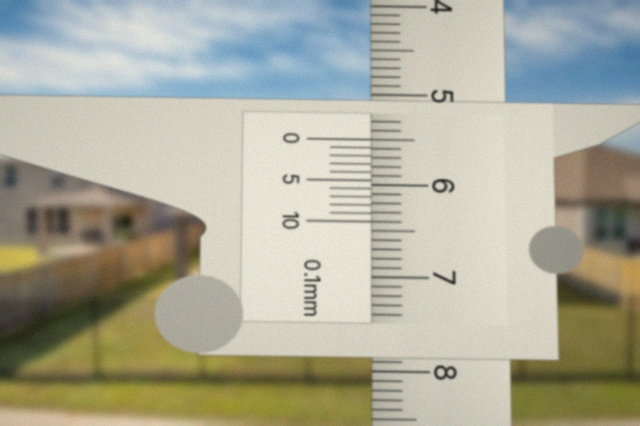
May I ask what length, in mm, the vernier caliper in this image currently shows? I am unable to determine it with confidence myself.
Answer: 55.0 mm
